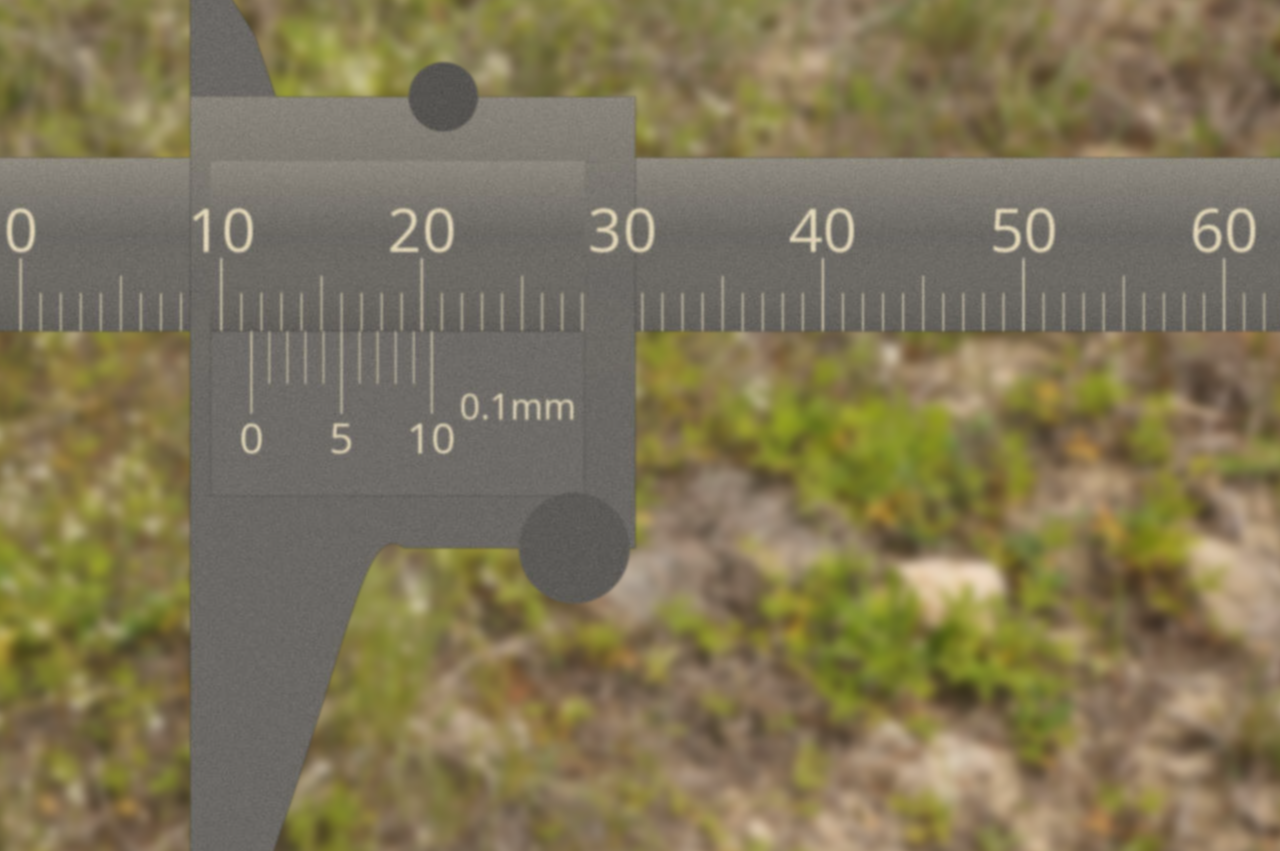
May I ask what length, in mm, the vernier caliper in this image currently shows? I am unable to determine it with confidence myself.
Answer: 11.5 mm
